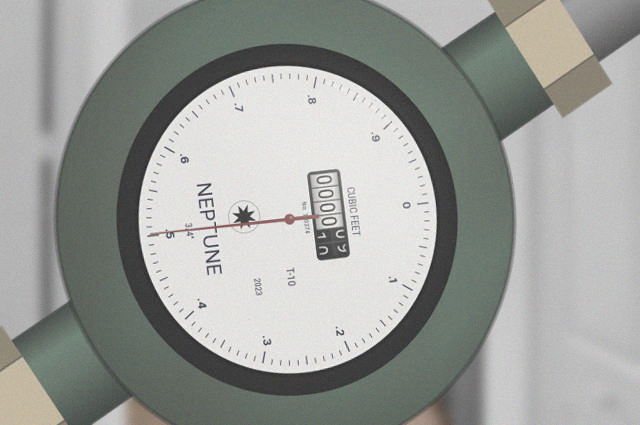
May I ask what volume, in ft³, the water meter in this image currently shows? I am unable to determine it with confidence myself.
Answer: 9.50 ft³
